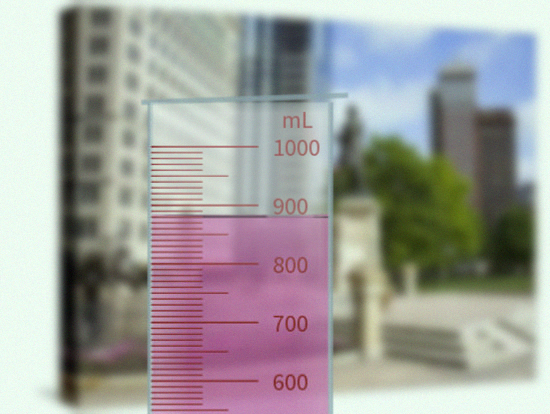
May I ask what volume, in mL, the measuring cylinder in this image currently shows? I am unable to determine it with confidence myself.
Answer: 880 mL
